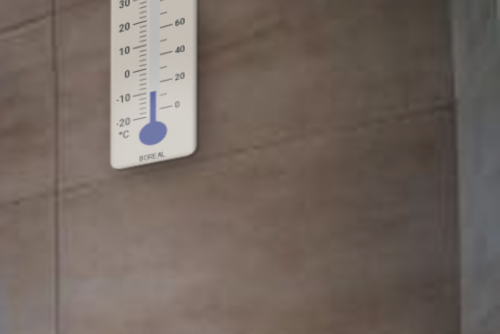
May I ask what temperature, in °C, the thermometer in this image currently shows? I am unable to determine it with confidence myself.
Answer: -10 °C
